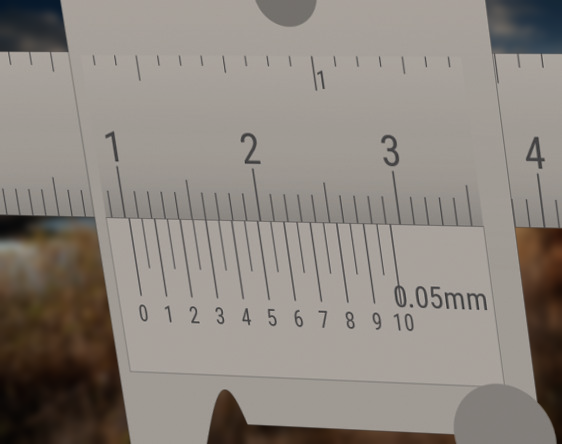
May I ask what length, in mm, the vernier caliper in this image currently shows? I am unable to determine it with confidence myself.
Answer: 10.3 mm
